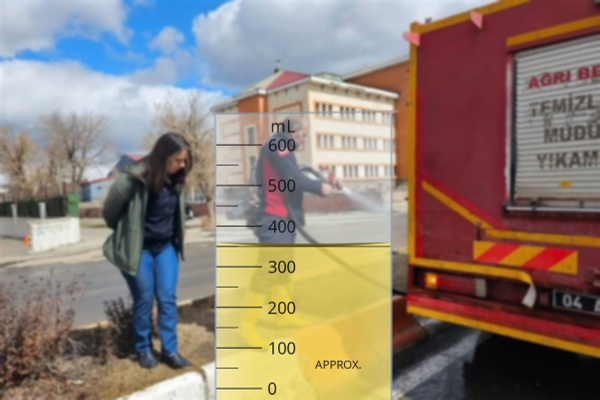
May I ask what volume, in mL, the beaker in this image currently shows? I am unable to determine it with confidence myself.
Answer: 350 mL
